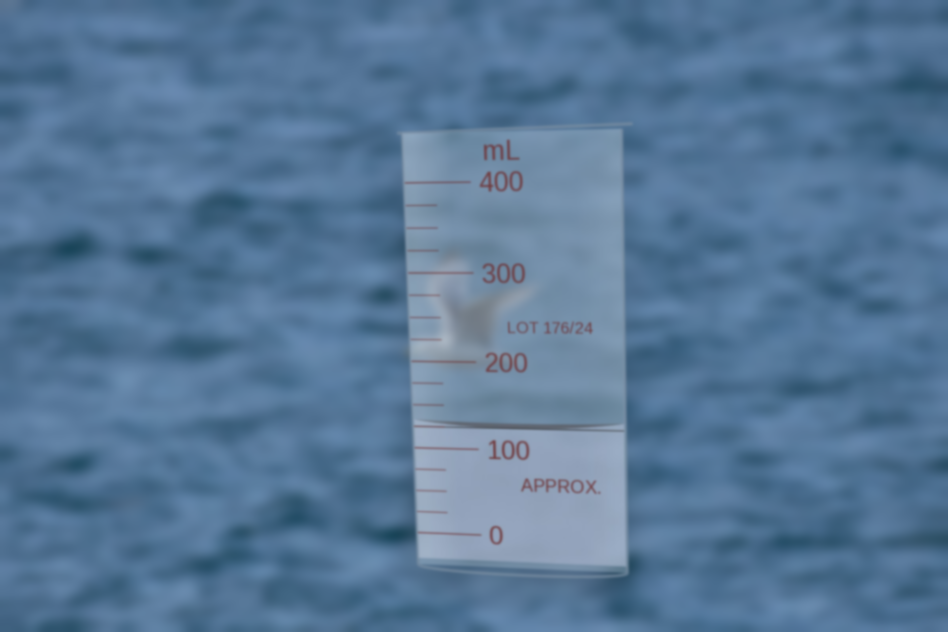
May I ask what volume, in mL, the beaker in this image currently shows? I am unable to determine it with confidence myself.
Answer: 125 mL
